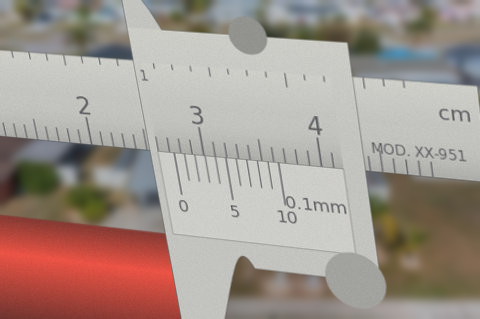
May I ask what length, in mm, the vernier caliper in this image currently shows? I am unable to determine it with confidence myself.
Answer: 27.4 mm
